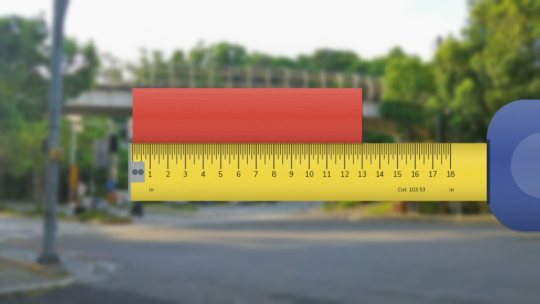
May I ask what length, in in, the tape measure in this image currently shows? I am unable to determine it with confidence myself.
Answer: 13 in
